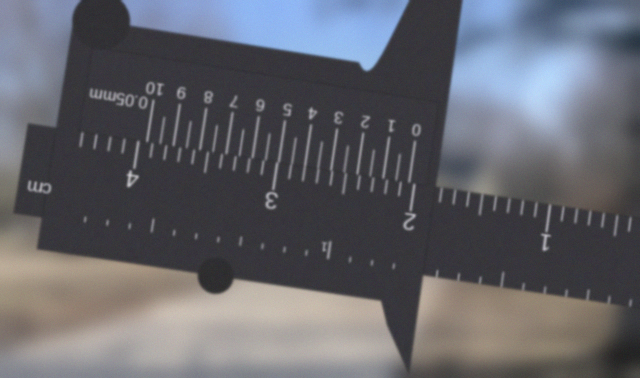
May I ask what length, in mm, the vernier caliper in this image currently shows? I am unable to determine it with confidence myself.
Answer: 20.4 mm
